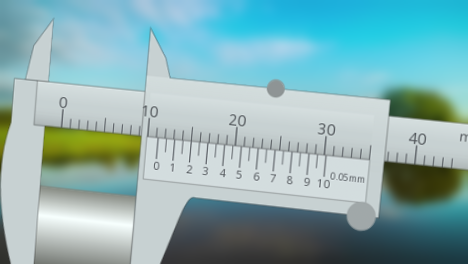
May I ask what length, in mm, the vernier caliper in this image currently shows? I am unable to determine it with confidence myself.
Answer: 11.2 mm
